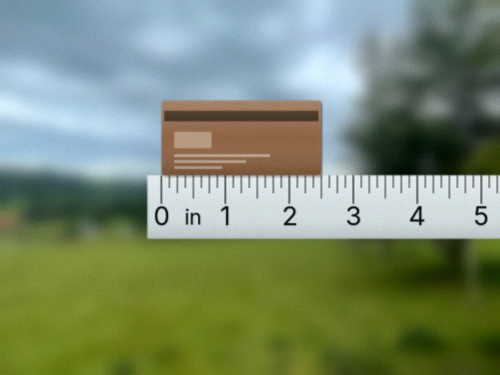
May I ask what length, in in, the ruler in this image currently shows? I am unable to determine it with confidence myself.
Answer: 2.5 in
